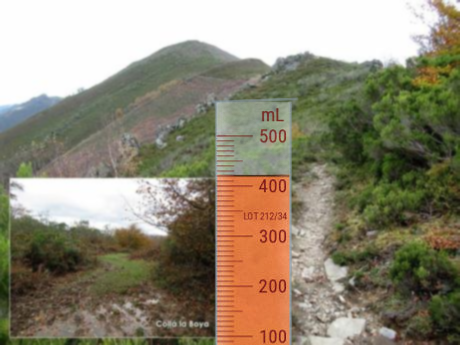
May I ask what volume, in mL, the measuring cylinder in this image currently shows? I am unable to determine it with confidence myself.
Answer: 420 mL
